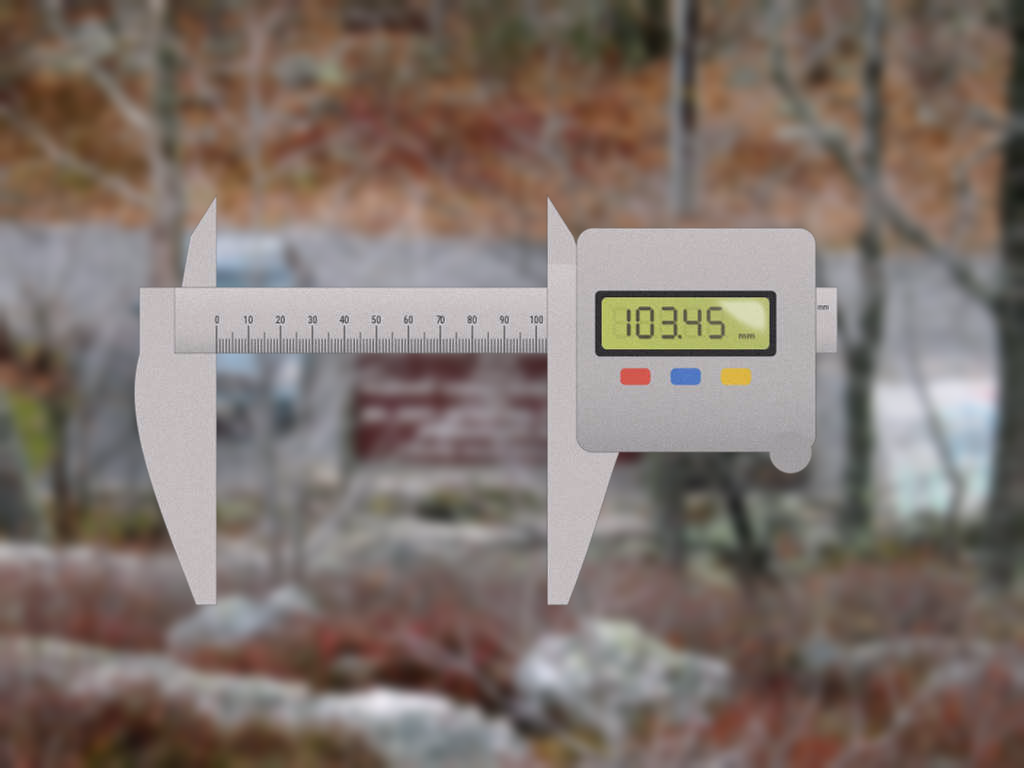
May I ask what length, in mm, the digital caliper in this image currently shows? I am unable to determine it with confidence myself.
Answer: 103.45 mm
